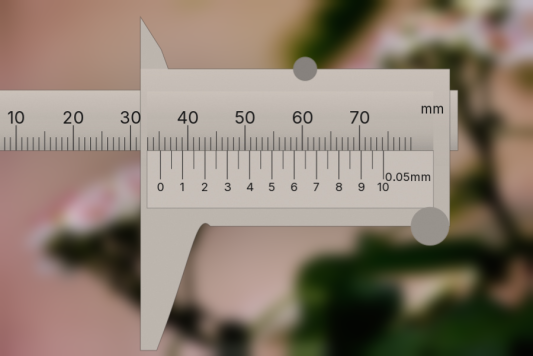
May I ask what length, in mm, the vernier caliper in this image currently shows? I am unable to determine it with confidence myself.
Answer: 35.2 mm
